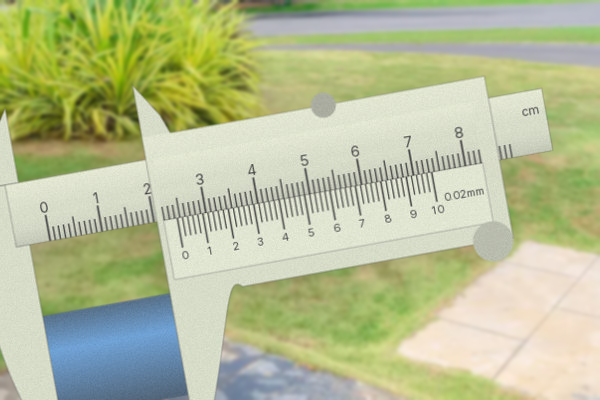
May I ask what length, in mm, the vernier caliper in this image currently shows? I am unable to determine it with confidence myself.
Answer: 24.5 mm
